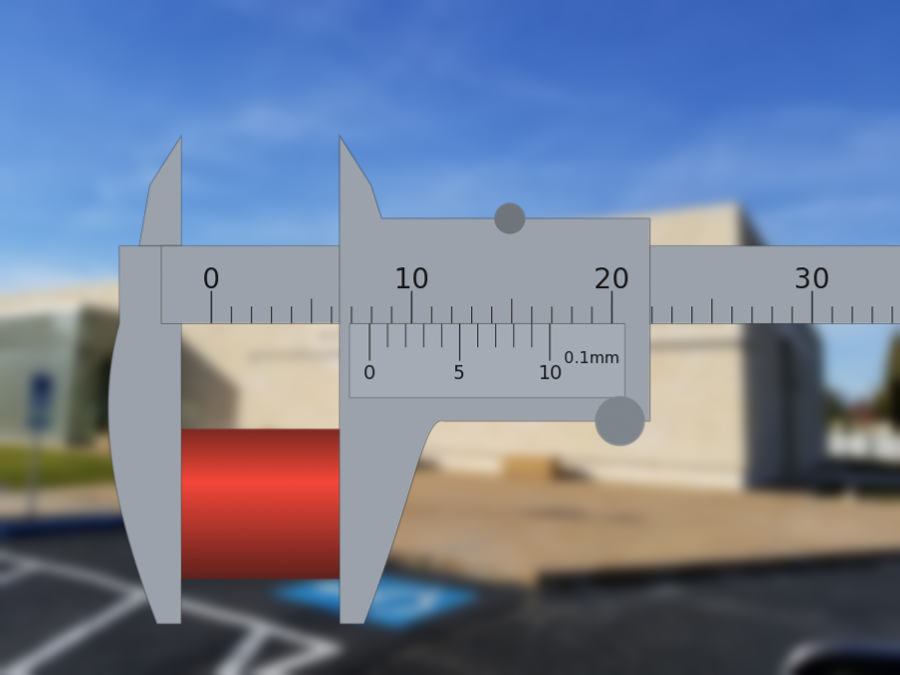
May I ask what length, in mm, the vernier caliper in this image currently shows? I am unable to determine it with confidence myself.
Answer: 7.9 mm
